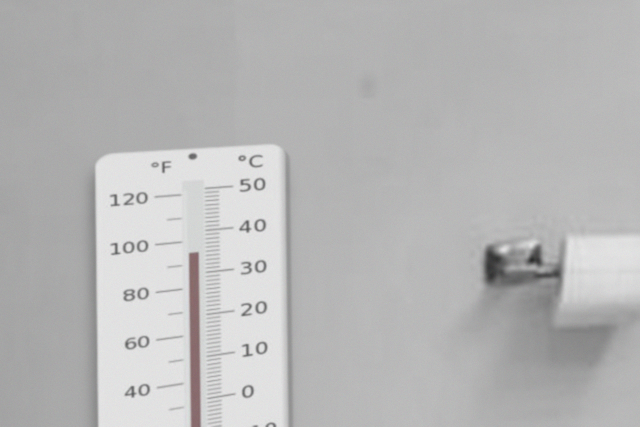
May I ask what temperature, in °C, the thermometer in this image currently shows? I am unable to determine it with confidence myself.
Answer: 35 °C
